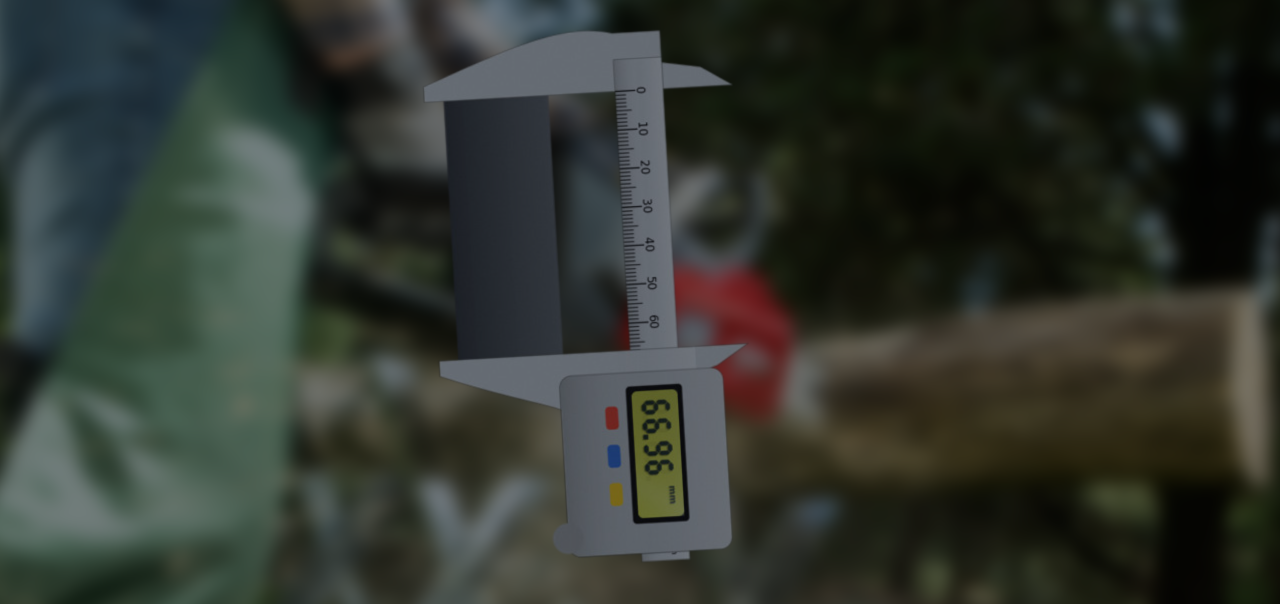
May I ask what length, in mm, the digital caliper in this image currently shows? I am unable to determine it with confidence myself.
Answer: 66.96 mm
